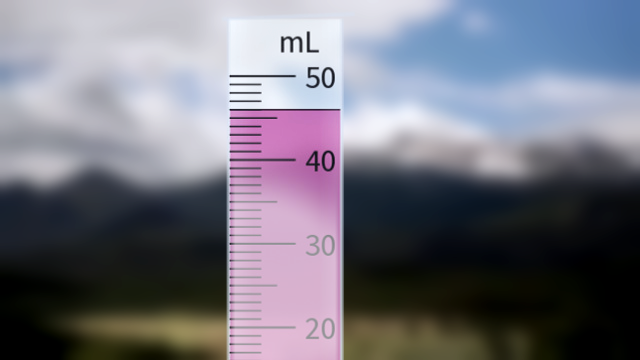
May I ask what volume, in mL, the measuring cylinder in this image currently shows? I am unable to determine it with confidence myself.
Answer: 46 mL
